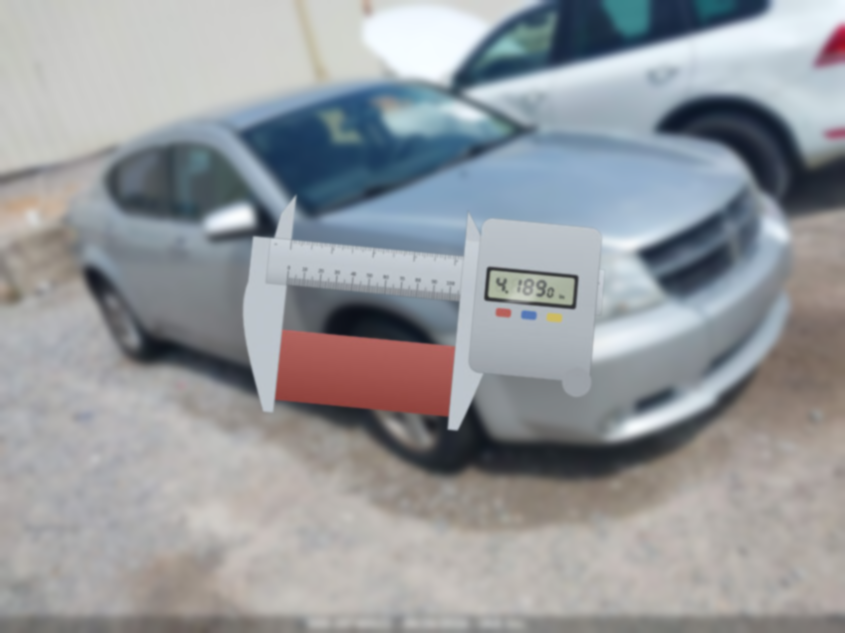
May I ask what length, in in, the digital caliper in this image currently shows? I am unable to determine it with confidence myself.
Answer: 4.1890 in
